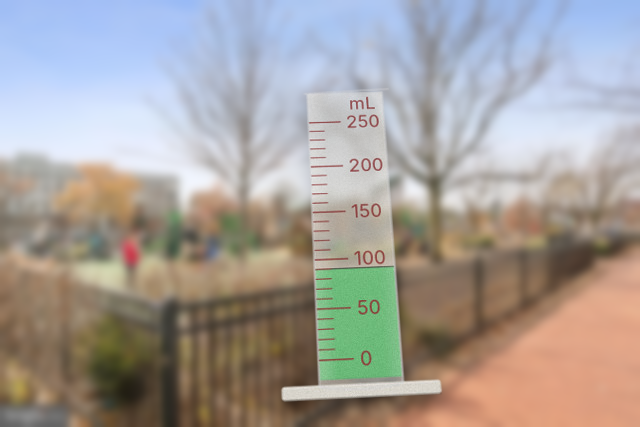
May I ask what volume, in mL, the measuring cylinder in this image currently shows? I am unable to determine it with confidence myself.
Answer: 90 mL
